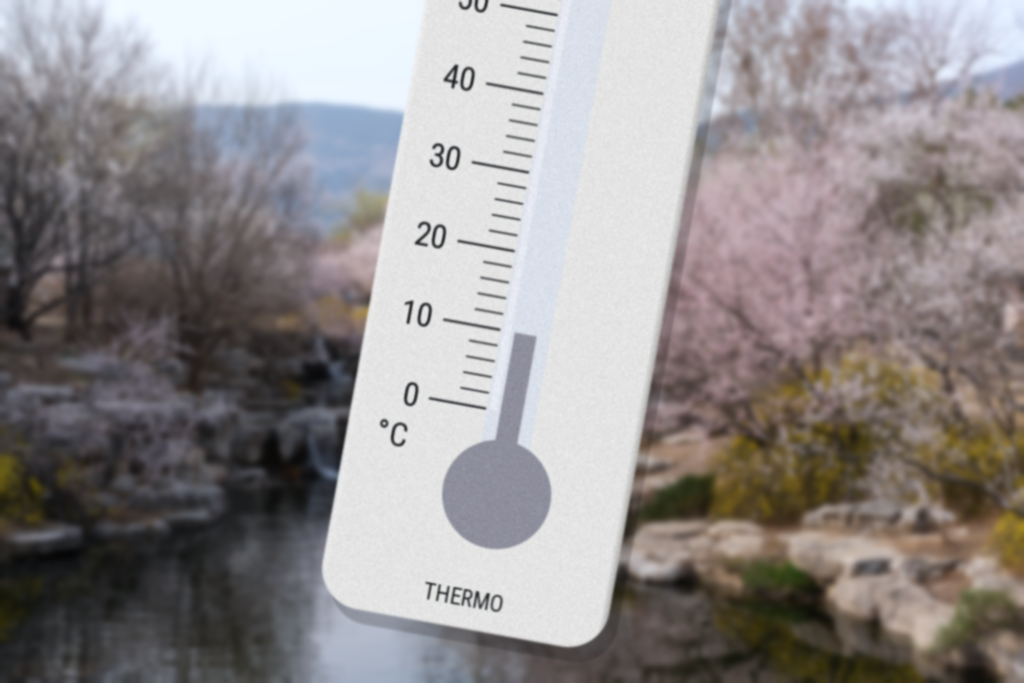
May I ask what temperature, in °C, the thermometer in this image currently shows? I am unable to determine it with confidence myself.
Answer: 10 °C
